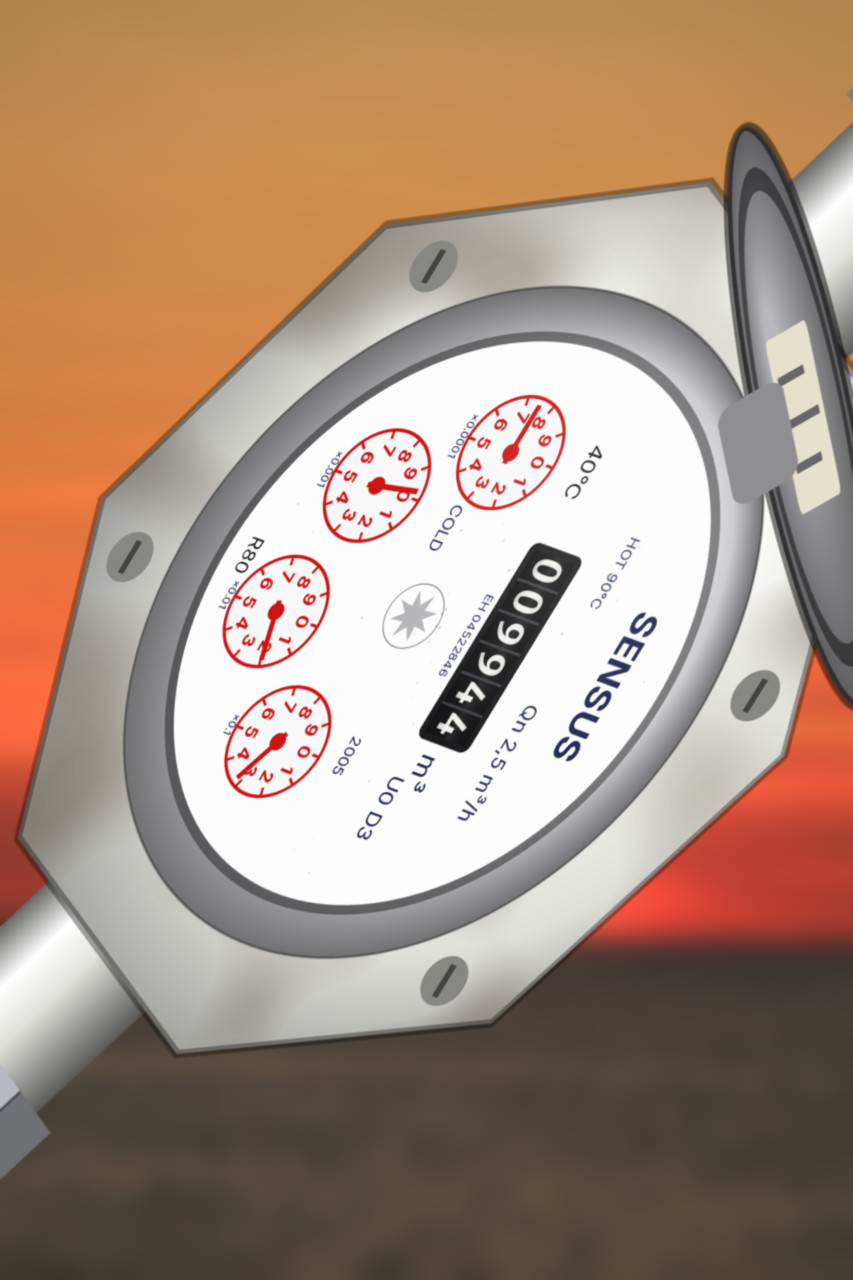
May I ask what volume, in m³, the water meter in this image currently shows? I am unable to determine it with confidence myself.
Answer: 9944.3197 m³
